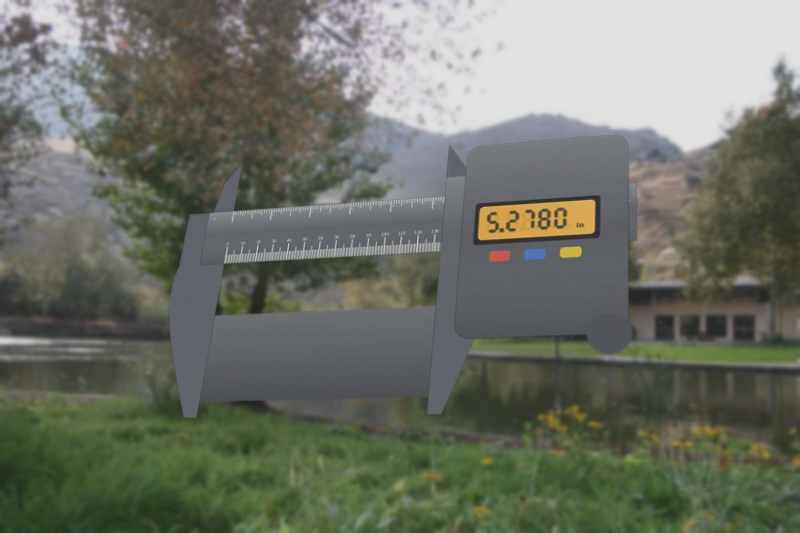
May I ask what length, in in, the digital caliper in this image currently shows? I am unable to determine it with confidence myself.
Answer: 5.2780 in
